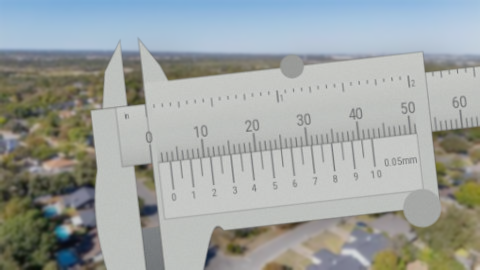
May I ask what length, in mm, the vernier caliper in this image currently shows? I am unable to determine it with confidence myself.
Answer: 3.5 mm
